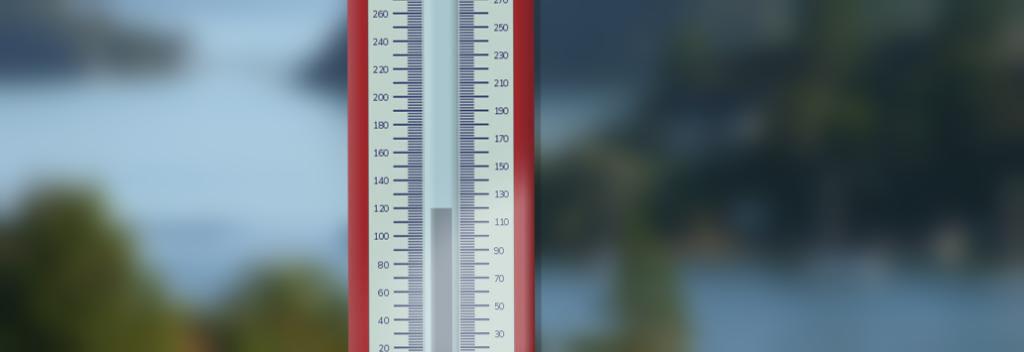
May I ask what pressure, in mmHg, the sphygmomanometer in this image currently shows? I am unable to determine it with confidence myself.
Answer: 120 mmHg
